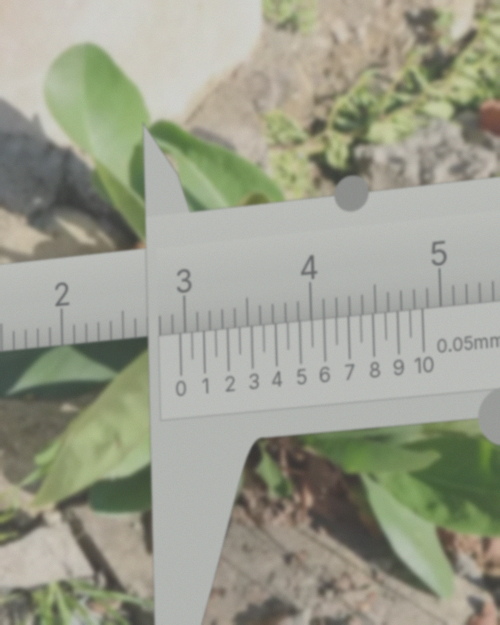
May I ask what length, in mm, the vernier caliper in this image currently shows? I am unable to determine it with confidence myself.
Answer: 29.6 mm
